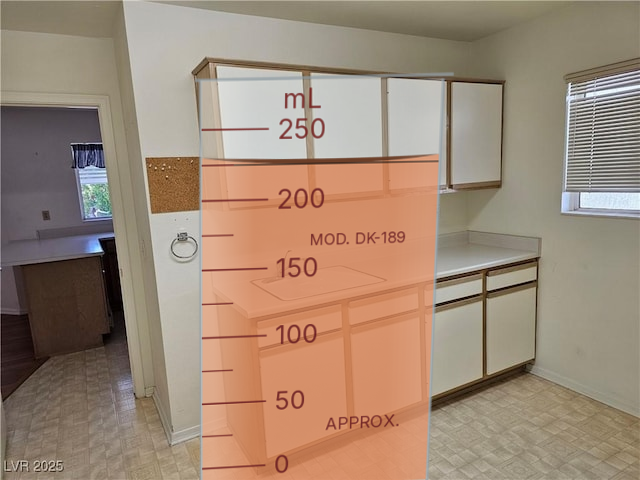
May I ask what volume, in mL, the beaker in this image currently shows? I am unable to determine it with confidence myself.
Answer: 225 mL
